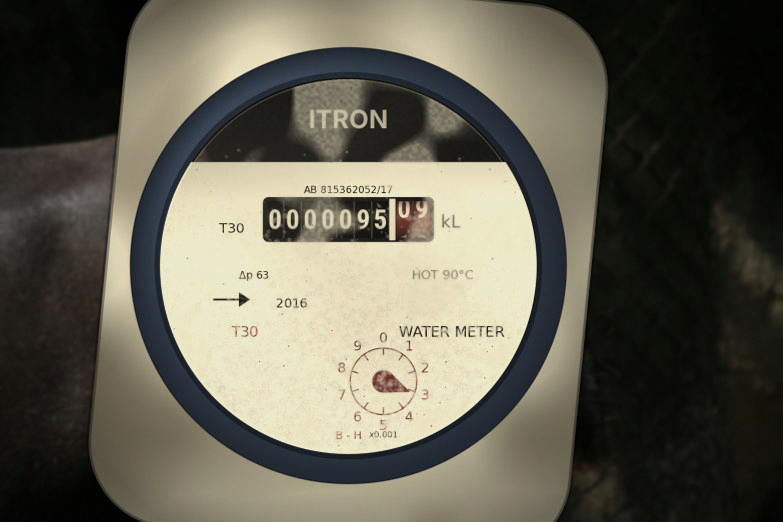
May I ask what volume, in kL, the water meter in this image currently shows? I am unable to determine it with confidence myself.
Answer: 95.093 kL
